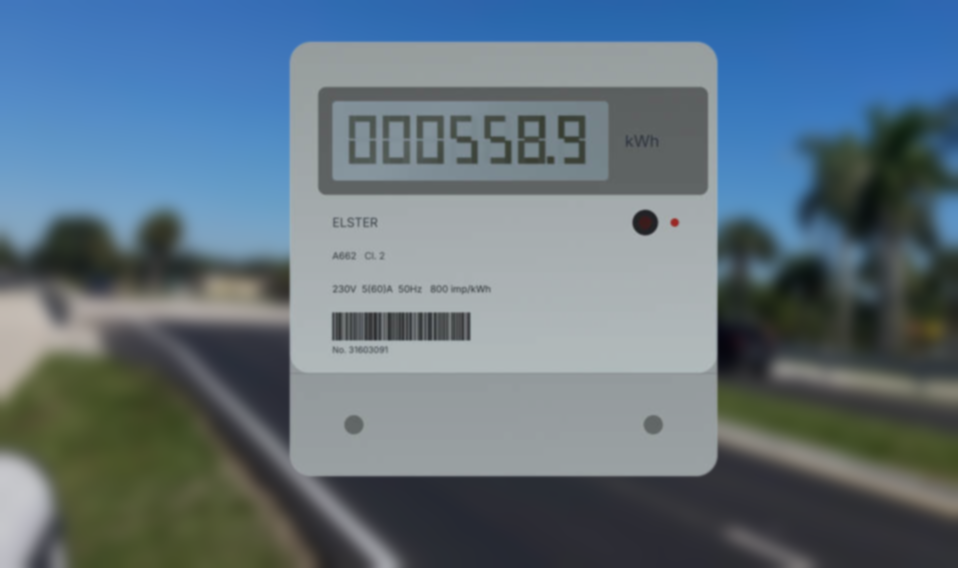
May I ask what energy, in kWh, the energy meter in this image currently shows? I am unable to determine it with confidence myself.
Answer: 558.9 kWh
